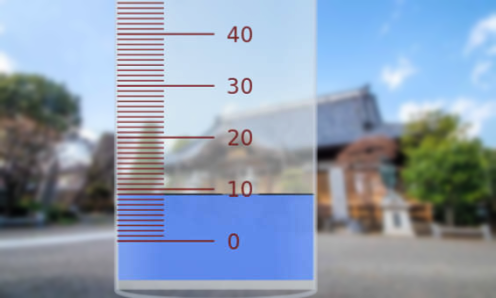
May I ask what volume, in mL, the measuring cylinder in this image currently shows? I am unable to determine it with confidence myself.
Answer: 9 mL
